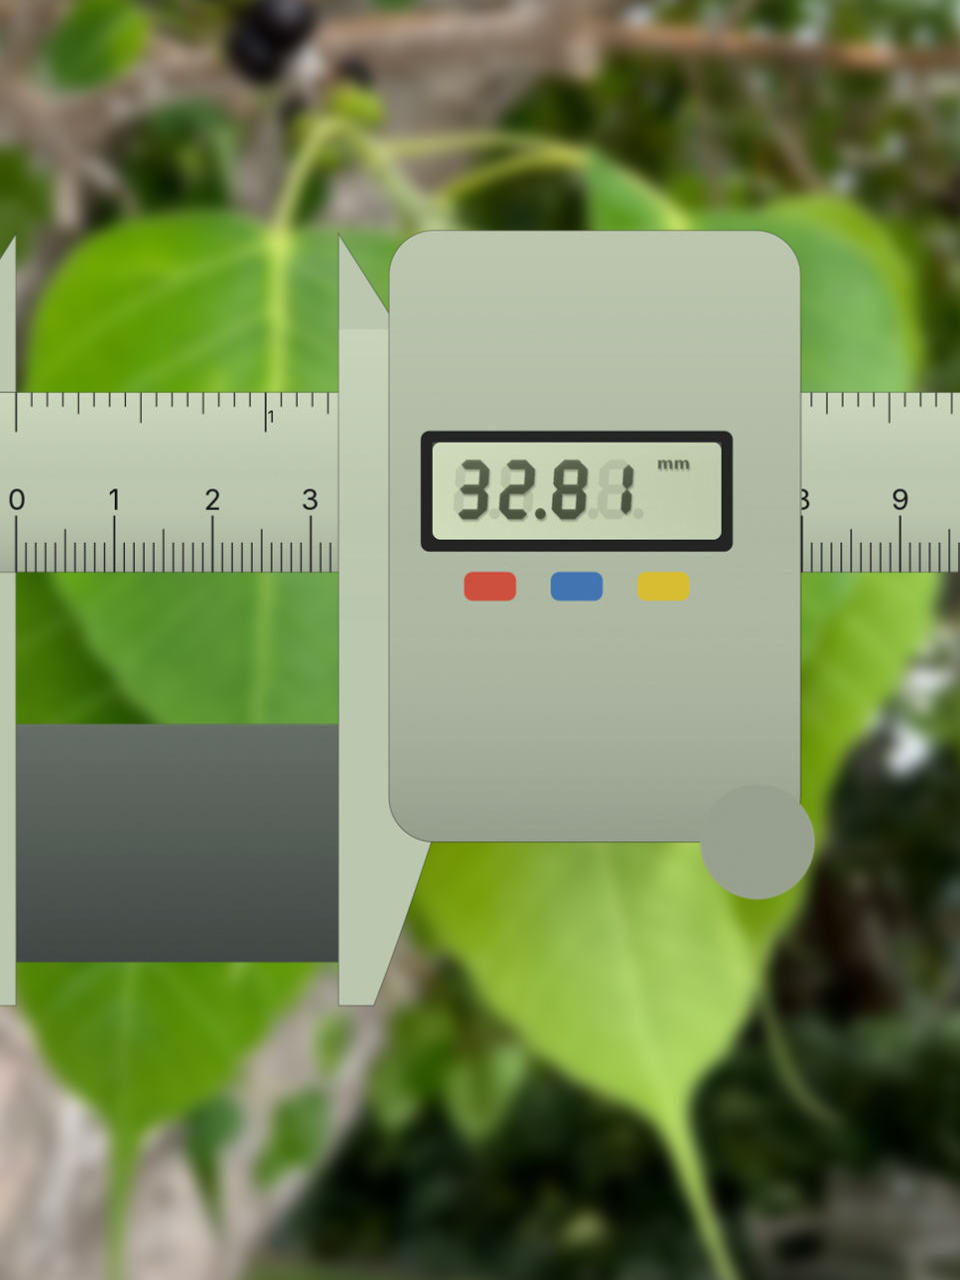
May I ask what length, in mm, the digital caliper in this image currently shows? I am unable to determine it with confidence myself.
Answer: 32.81 mm
